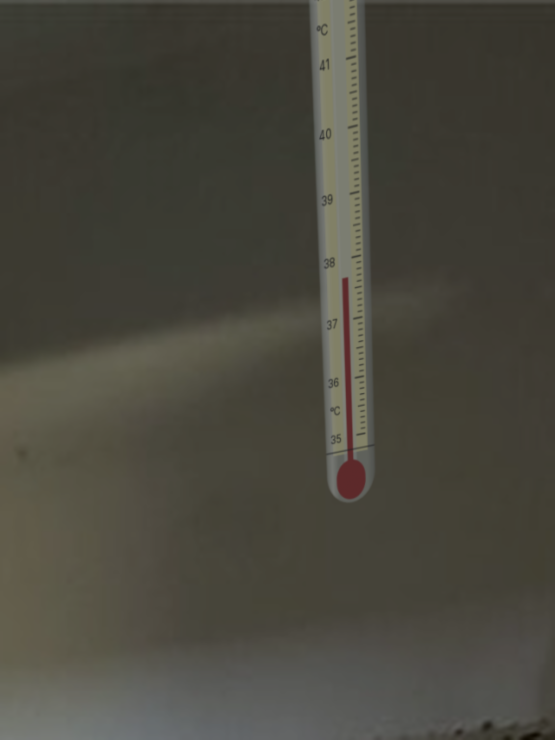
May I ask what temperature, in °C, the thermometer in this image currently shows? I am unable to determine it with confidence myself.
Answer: 37.7 °C
